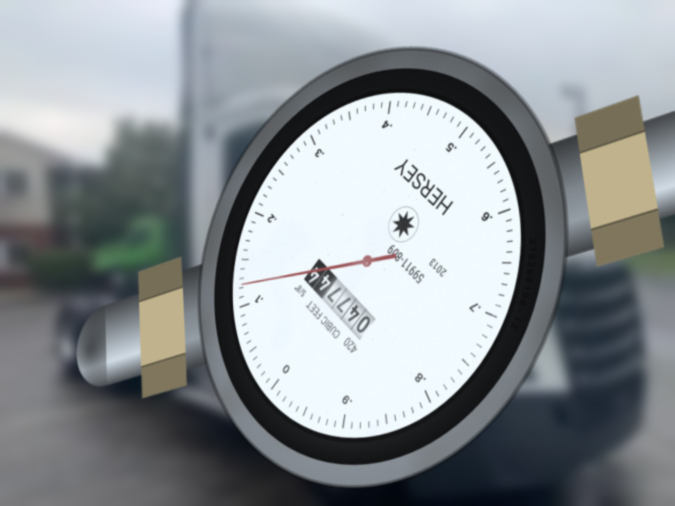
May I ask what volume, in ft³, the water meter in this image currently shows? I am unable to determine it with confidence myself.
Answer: 47744.12 ft³
